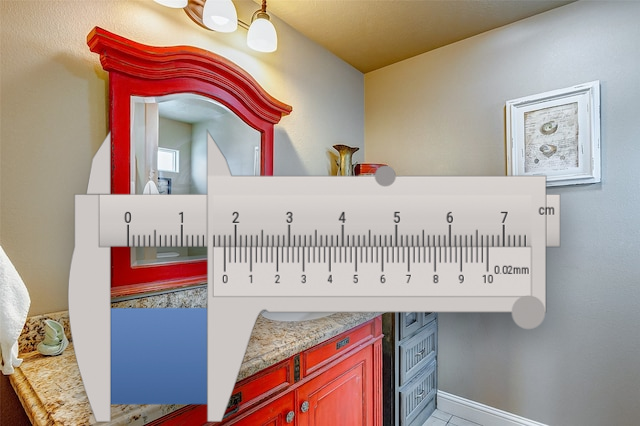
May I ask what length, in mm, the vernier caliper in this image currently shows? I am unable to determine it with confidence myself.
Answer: 18.0 mm
